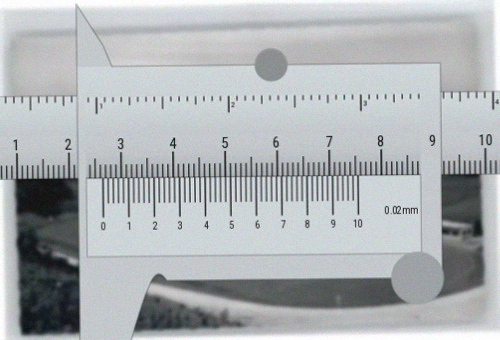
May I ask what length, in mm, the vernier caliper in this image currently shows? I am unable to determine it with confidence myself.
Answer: 26.5 mm
